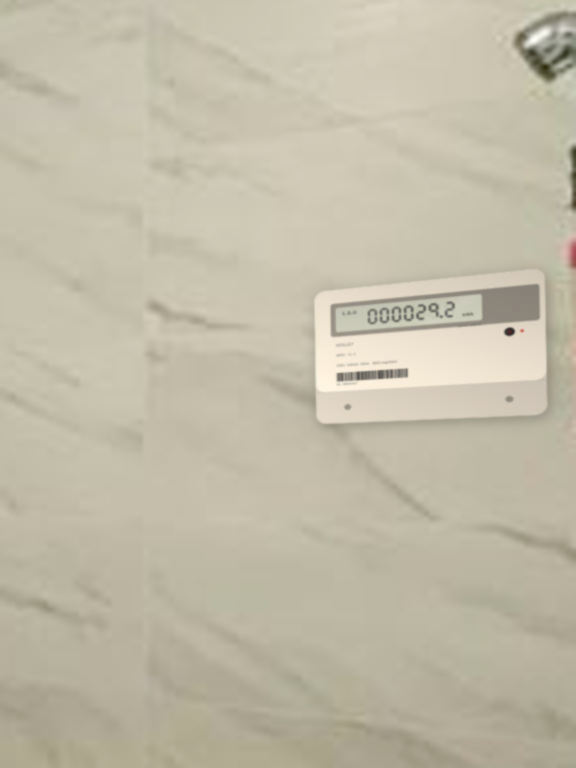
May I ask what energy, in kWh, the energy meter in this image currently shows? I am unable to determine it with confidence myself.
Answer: 29.2 kWh
